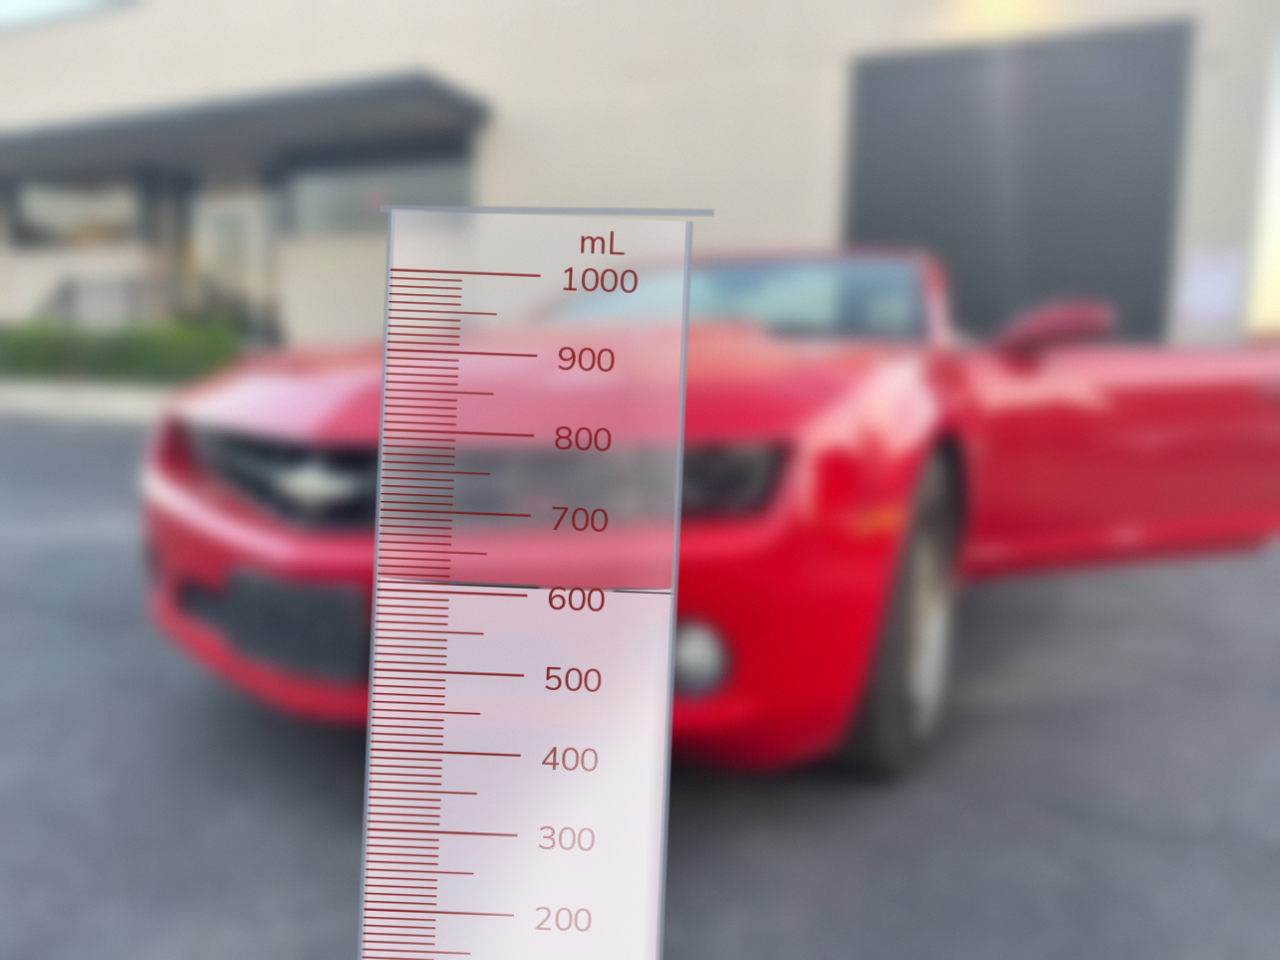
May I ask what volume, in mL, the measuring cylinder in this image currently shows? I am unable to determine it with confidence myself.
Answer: 610 mL
